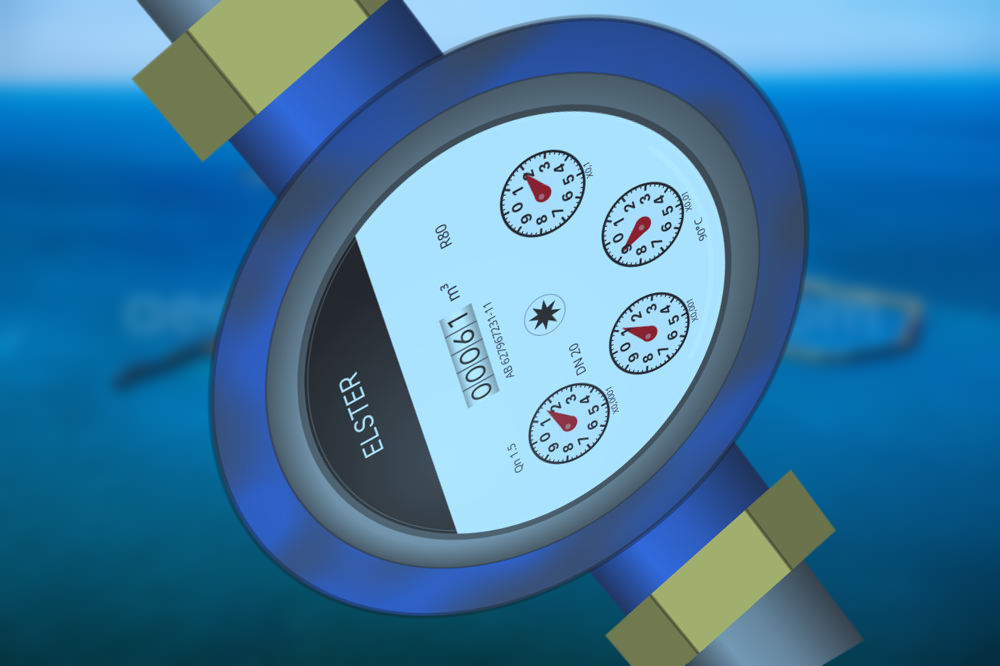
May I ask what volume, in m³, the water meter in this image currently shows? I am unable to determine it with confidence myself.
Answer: 61.1911 m³
